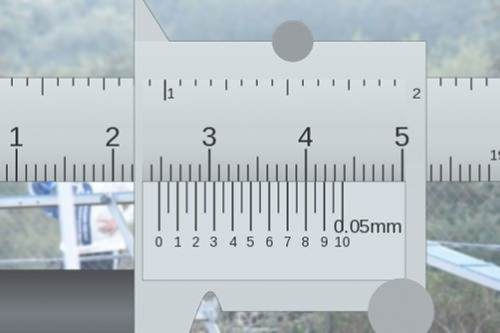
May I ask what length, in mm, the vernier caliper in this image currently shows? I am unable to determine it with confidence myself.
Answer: 24.8 mm
